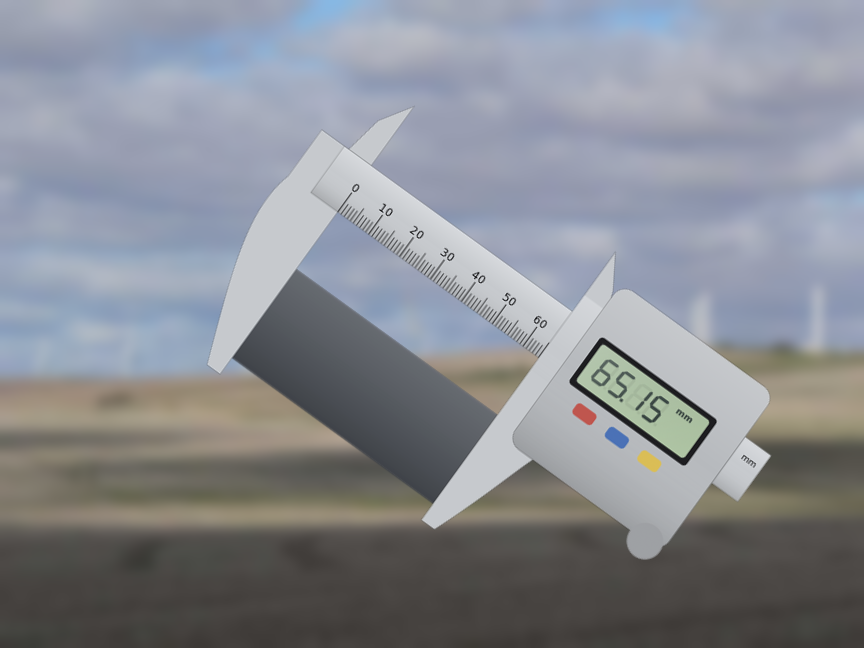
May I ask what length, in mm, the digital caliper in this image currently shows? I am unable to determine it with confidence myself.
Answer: 65.15 mm
